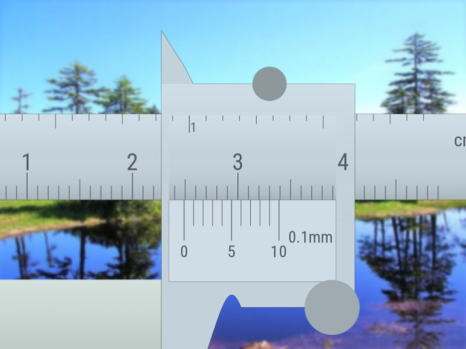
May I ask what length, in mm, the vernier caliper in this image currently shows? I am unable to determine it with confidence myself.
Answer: 24.9 mm
